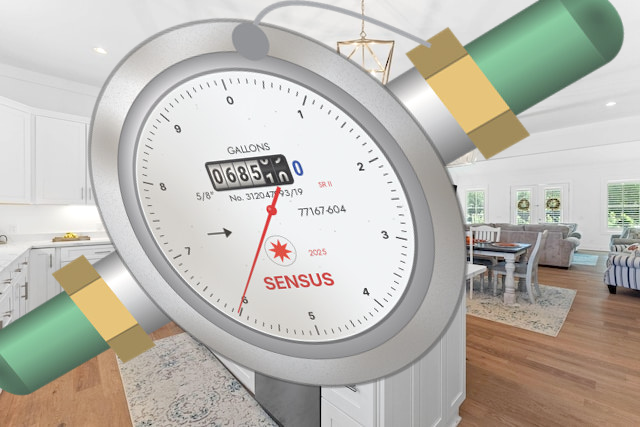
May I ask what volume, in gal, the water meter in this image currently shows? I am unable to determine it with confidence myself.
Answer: 685096.0 gal
